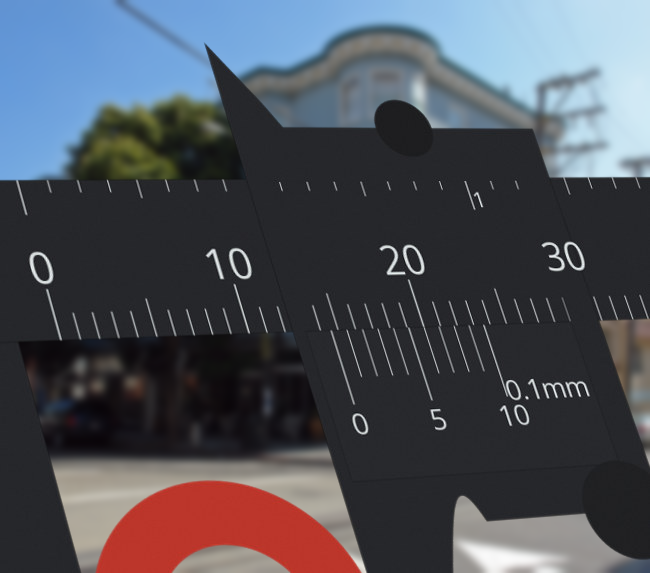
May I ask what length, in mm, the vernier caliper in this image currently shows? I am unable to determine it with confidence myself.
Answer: 14.6 mm
